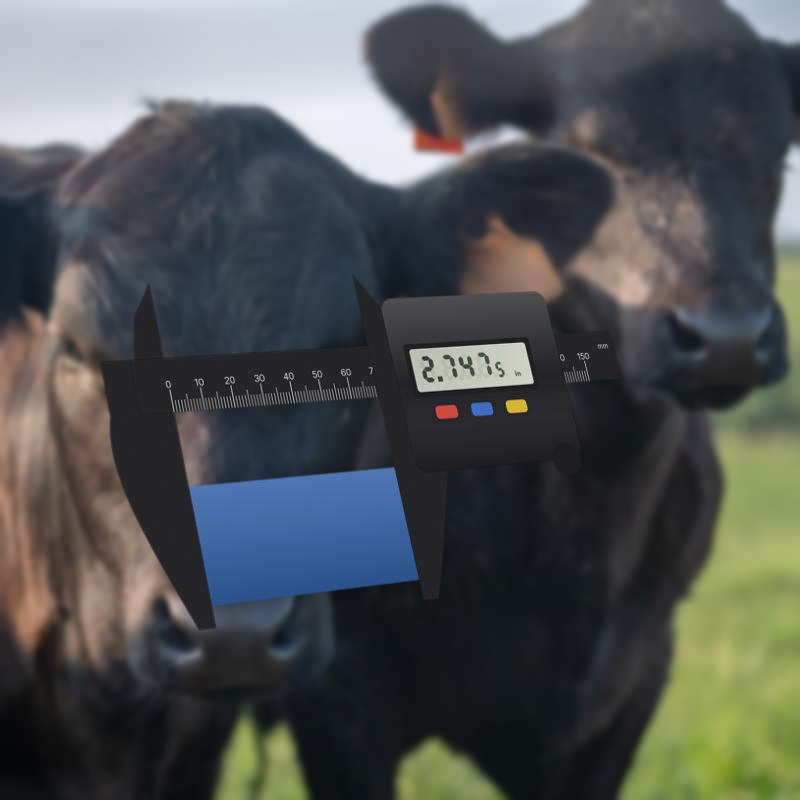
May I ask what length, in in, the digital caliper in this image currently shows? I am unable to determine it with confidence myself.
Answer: 2.7475 in
